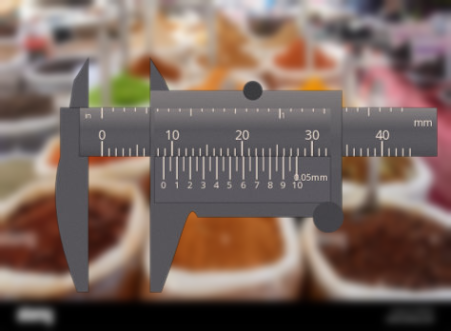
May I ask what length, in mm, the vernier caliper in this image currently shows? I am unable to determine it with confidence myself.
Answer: 8.8 mm
